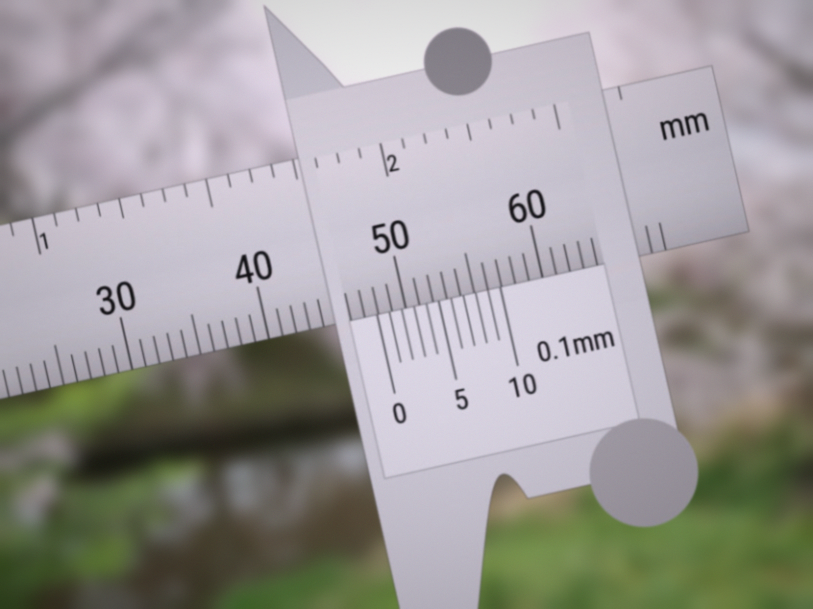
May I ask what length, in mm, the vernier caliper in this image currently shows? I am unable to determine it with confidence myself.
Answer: 47.9 mm
